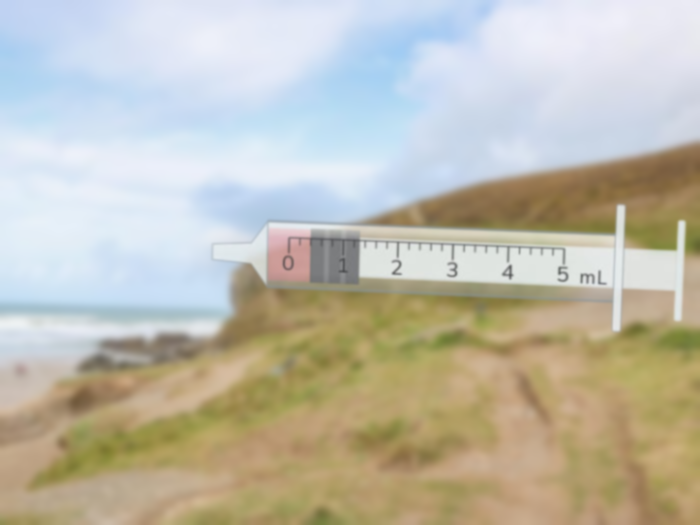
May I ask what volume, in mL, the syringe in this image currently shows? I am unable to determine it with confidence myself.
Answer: 0.4 mL
